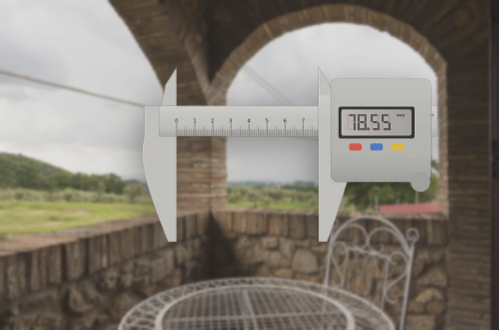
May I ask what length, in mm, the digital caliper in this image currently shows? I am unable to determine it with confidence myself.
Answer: 78.55 mm
